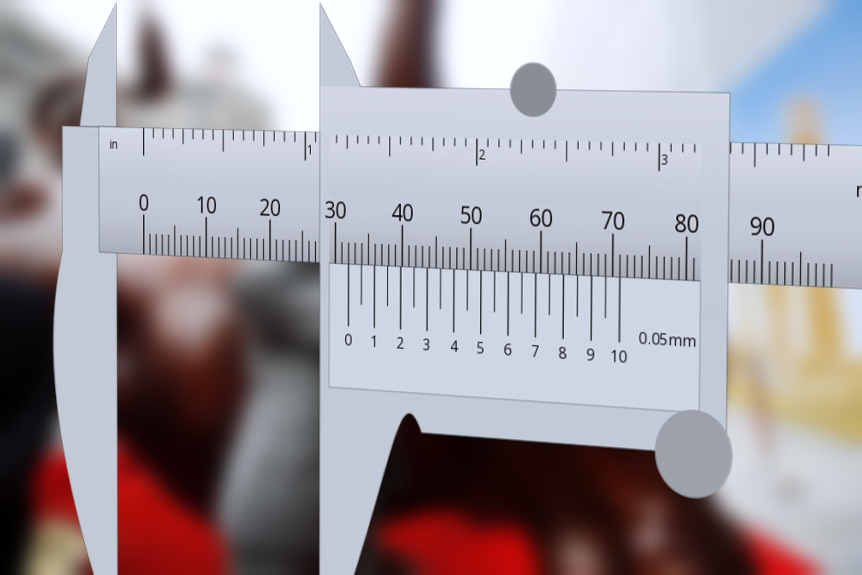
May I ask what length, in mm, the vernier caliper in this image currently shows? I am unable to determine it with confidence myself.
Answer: 32.0 mm
